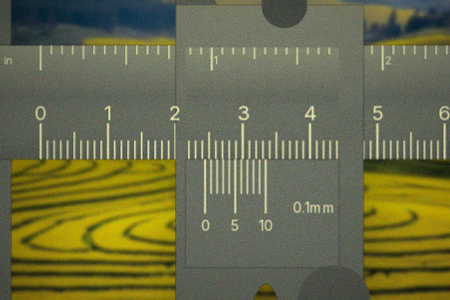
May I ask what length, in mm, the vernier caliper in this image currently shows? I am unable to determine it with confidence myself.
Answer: 24.4 mm
